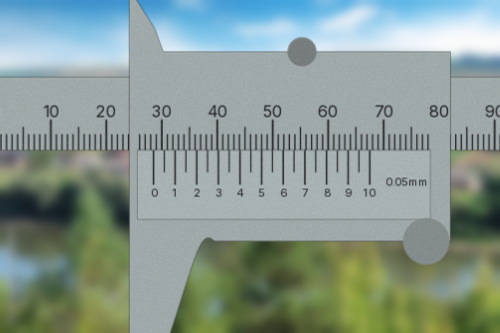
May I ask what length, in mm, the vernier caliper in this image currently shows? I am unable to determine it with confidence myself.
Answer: 28.5 mm
